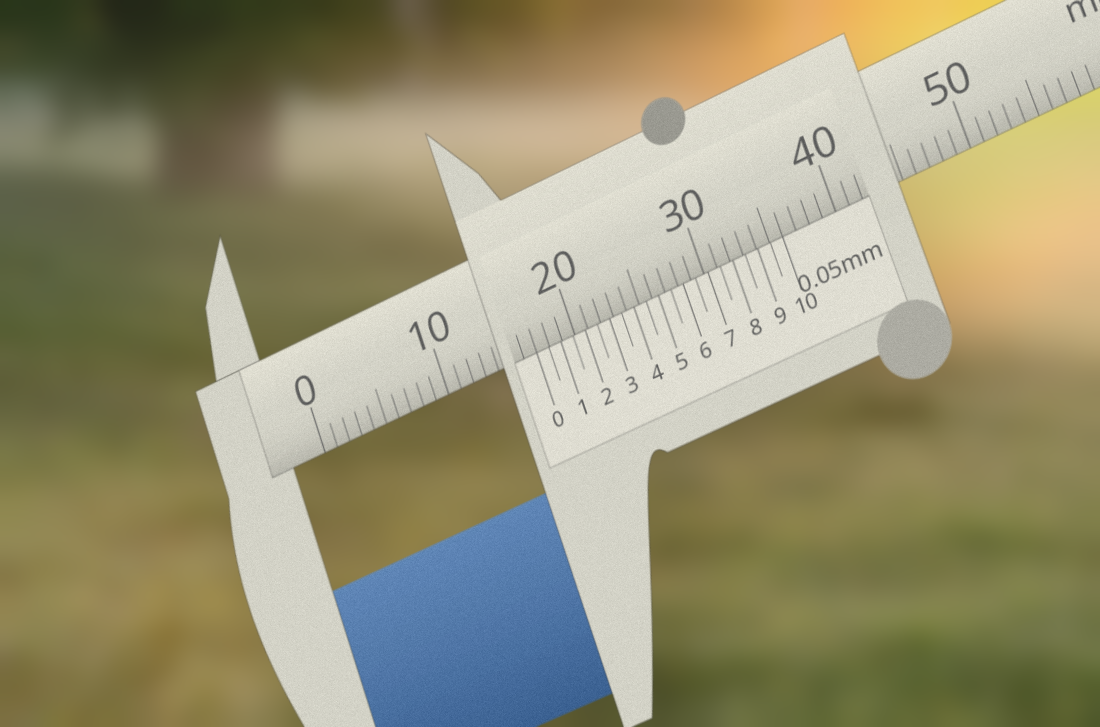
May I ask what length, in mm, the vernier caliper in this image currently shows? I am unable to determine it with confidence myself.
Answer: 17.0 mm
